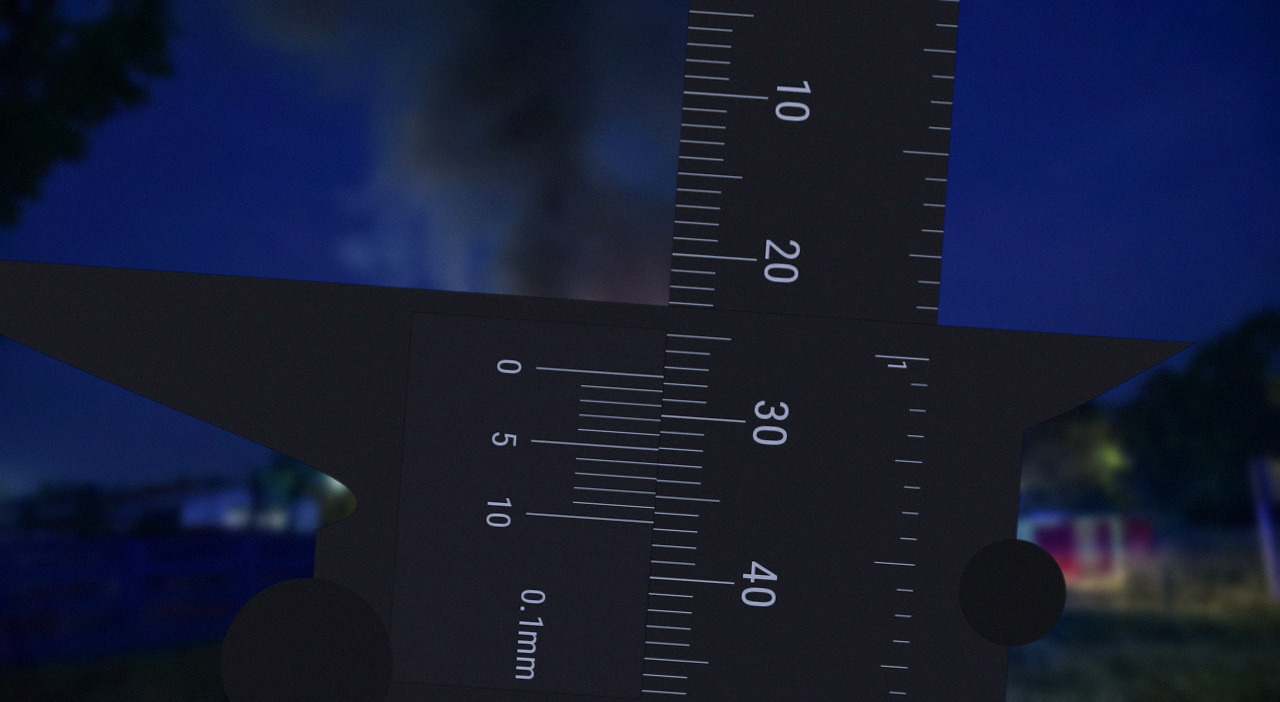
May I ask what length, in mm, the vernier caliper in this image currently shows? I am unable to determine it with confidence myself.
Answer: 27.6 mm
